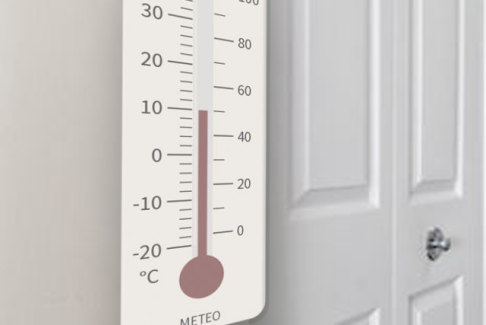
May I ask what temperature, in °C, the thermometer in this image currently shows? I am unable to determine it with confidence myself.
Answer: 10 °C
